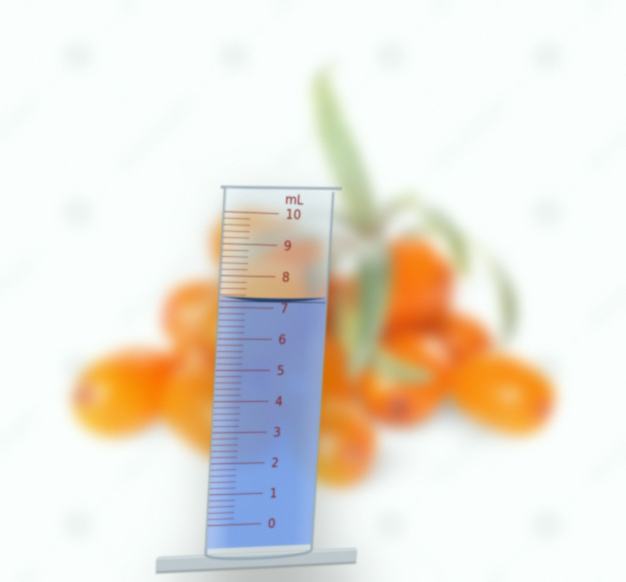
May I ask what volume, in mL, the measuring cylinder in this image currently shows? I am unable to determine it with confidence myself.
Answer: 7.2 mL
